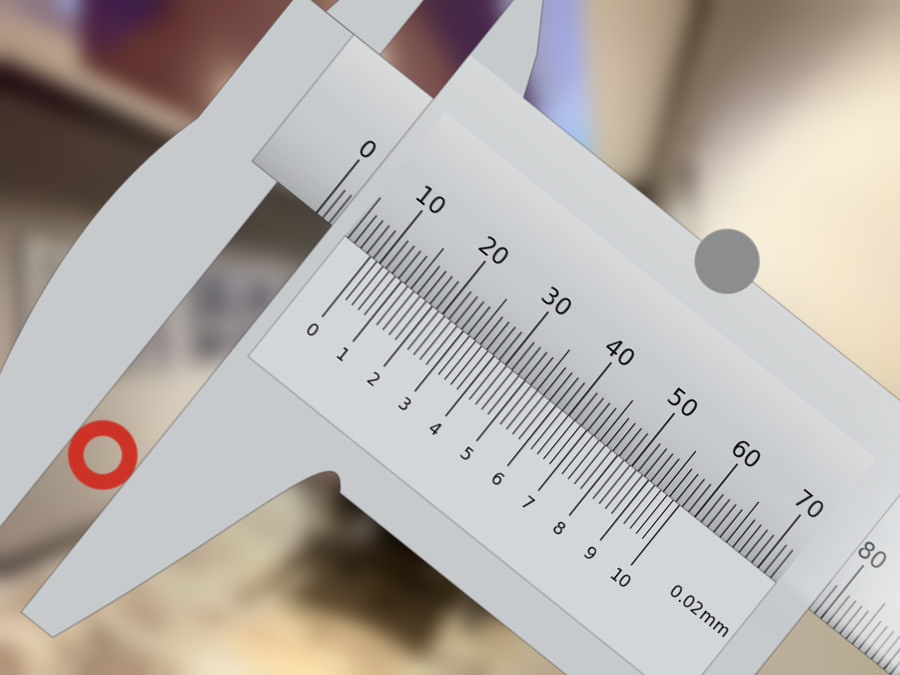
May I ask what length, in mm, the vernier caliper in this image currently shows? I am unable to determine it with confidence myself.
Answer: 8.6 mm
